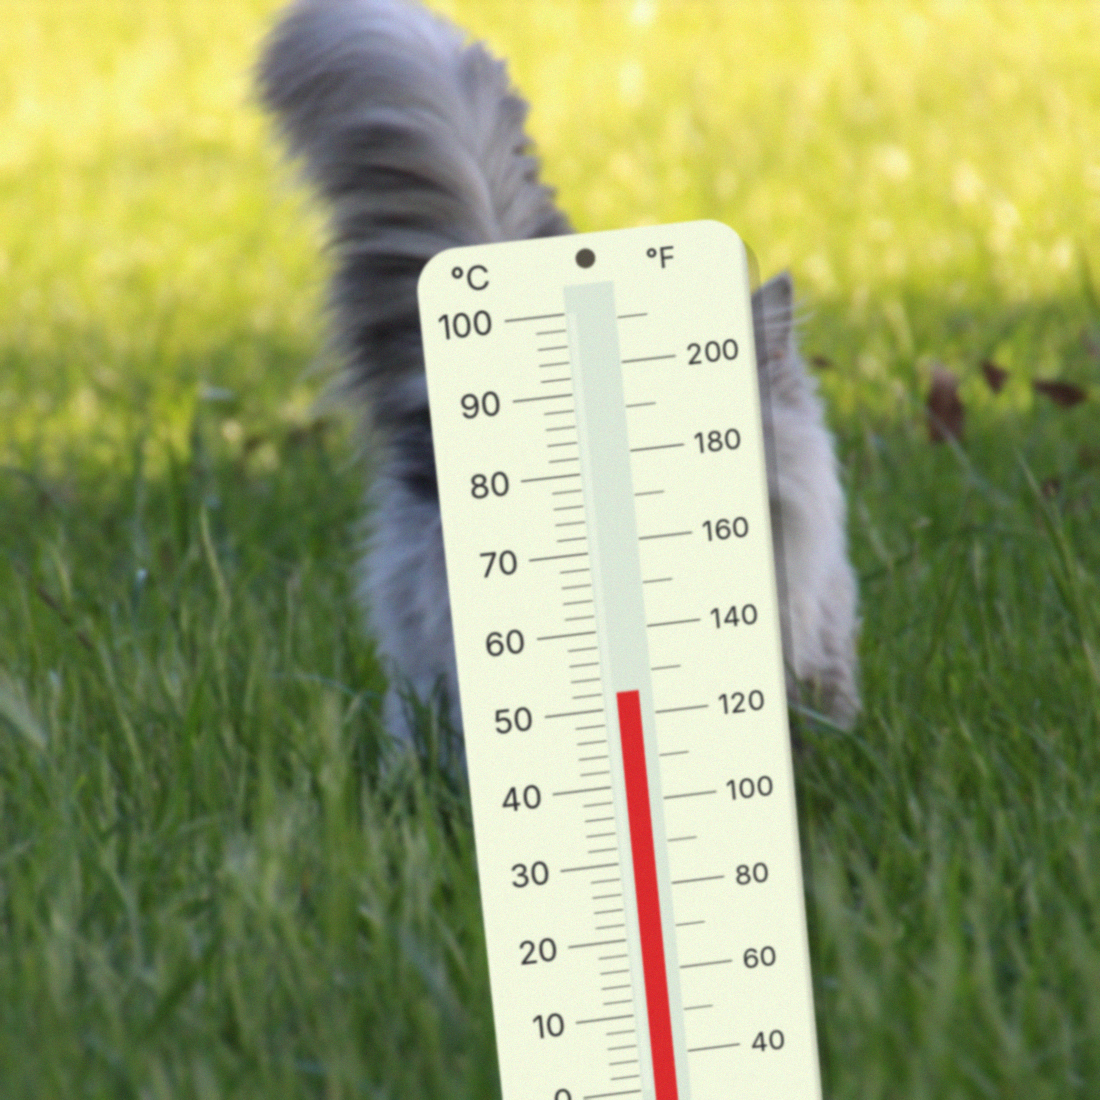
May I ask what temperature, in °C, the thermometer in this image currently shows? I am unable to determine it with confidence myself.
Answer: 52 °C
